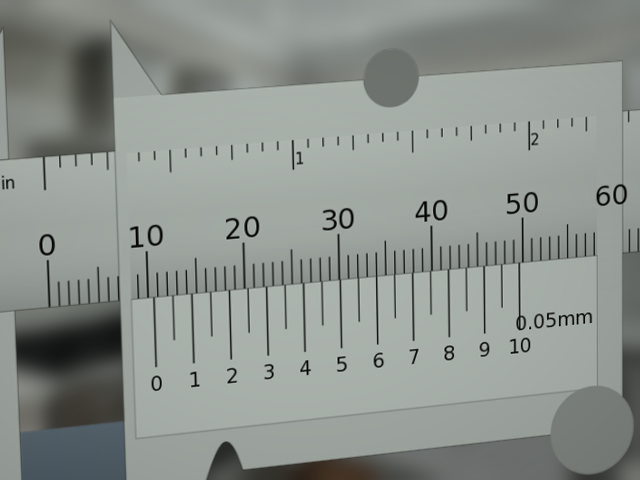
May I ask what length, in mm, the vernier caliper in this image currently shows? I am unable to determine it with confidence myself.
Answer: 10.6 mm
